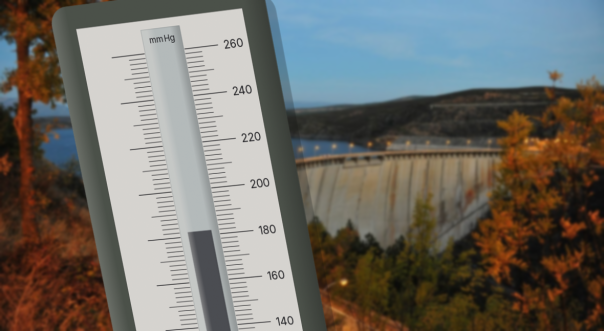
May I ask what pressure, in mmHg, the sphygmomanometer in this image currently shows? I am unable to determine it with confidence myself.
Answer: 182 mmHg
